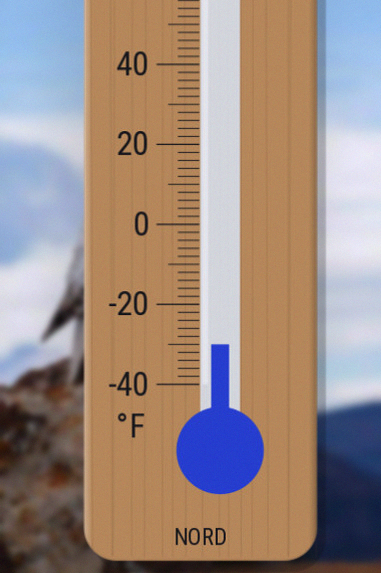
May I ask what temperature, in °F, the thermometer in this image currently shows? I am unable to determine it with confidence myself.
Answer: -30 °F
